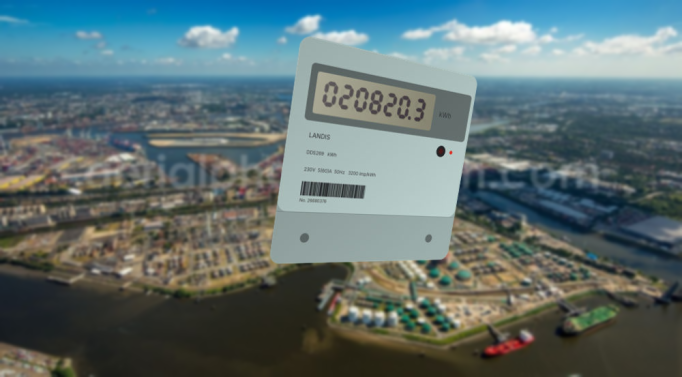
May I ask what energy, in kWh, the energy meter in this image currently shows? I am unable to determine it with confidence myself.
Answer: 20820.3 kWh
